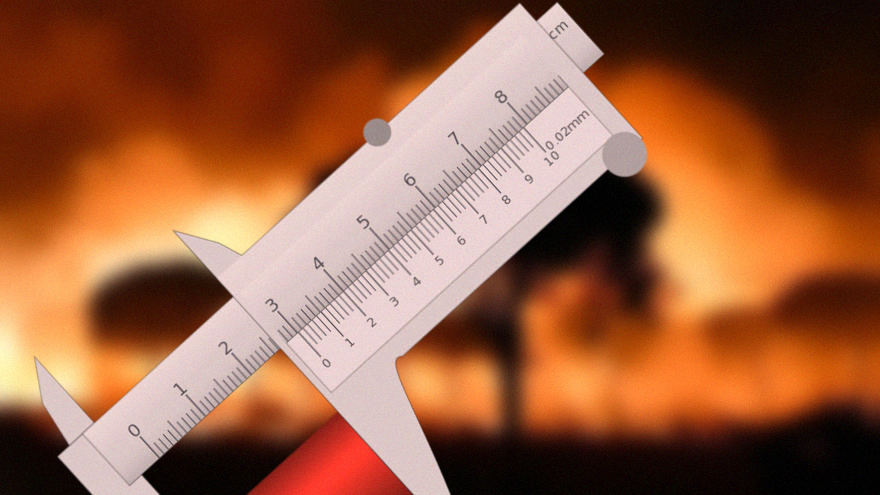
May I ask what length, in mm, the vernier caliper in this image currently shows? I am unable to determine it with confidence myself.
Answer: 30.2 mm
